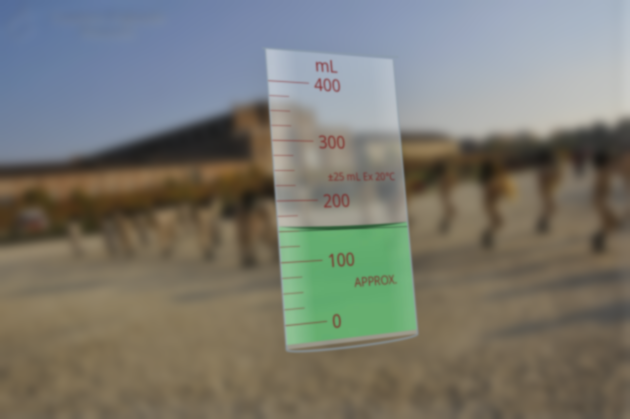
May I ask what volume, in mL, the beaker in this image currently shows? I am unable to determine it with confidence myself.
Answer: 150 mL
